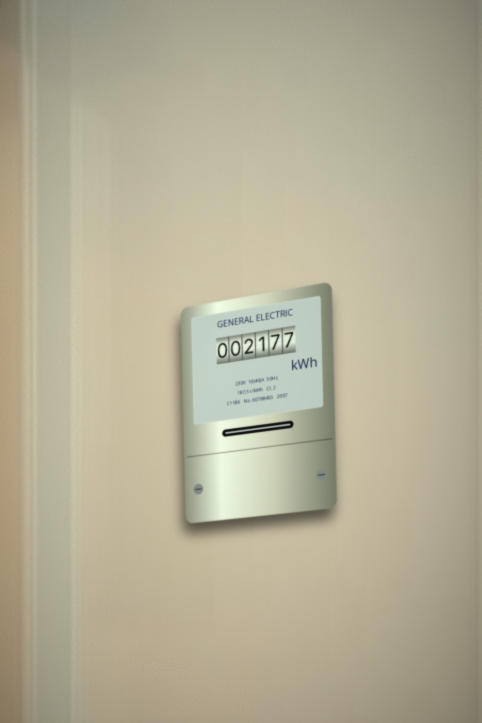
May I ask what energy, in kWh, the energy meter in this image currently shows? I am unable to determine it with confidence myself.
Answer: 2177 kWh
